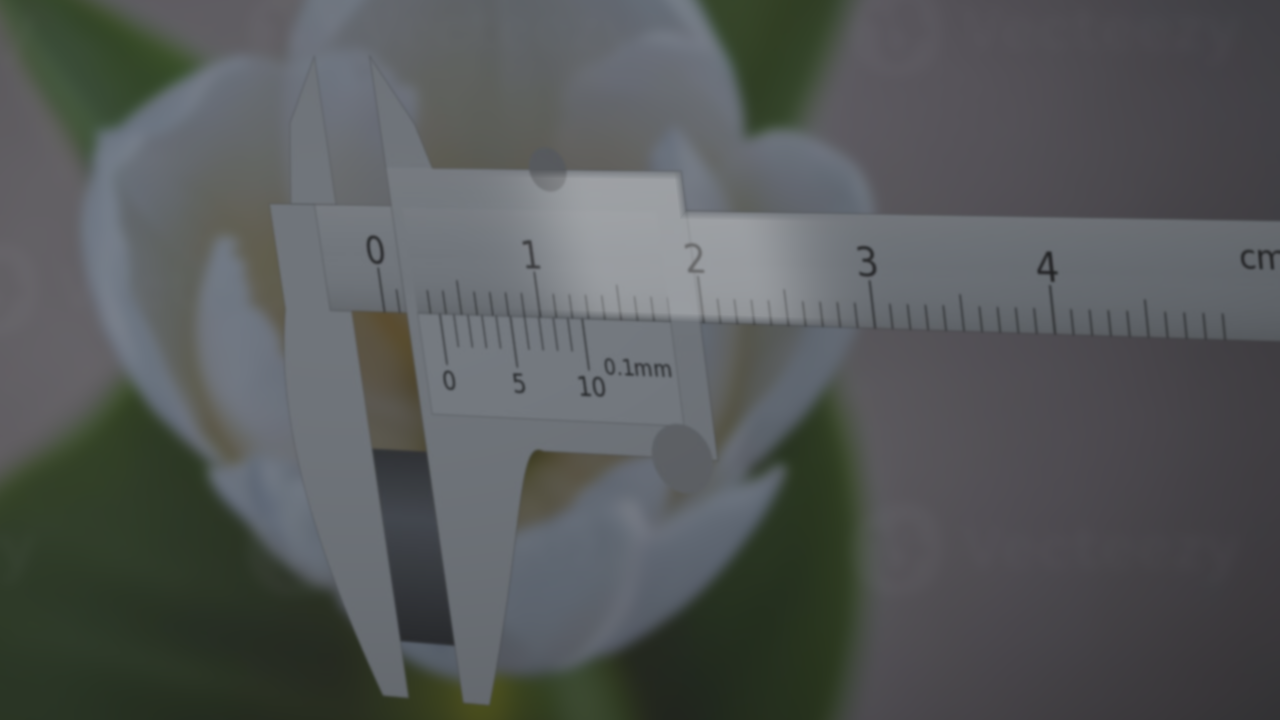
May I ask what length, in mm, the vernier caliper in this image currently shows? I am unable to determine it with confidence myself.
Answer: 3.6 mm
